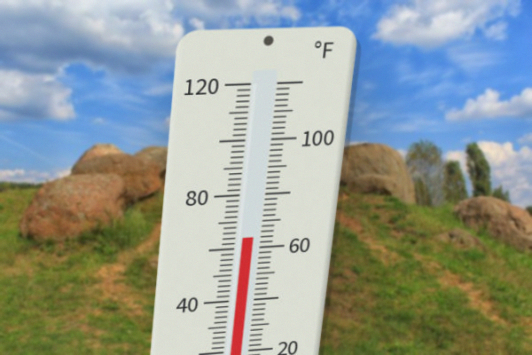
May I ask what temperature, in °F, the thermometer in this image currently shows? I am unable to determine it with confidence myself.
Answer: 64 °F
